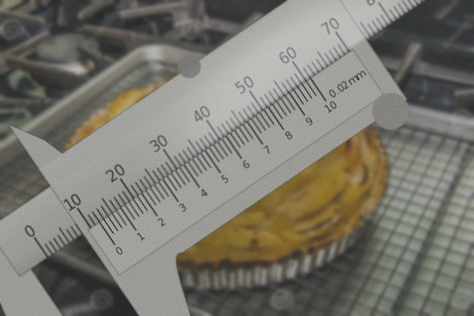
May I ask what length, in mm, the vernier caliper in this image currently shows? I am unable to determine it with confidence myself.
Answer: 12.0 mm
